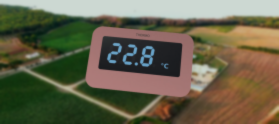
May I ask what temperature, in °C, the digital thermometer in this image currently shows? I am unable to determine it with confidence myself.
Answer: 22.8 °C
